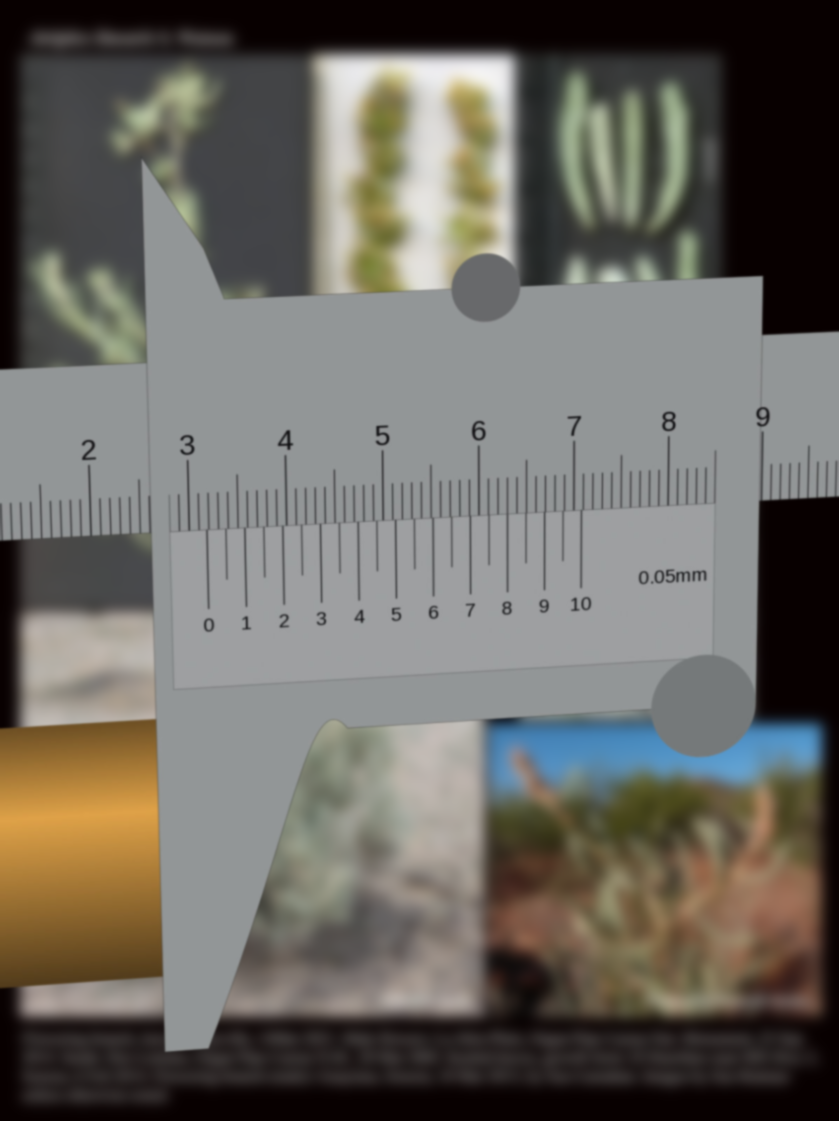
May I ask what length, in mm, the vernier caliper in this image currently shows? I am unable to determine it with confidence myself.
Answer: 31.8 mm
